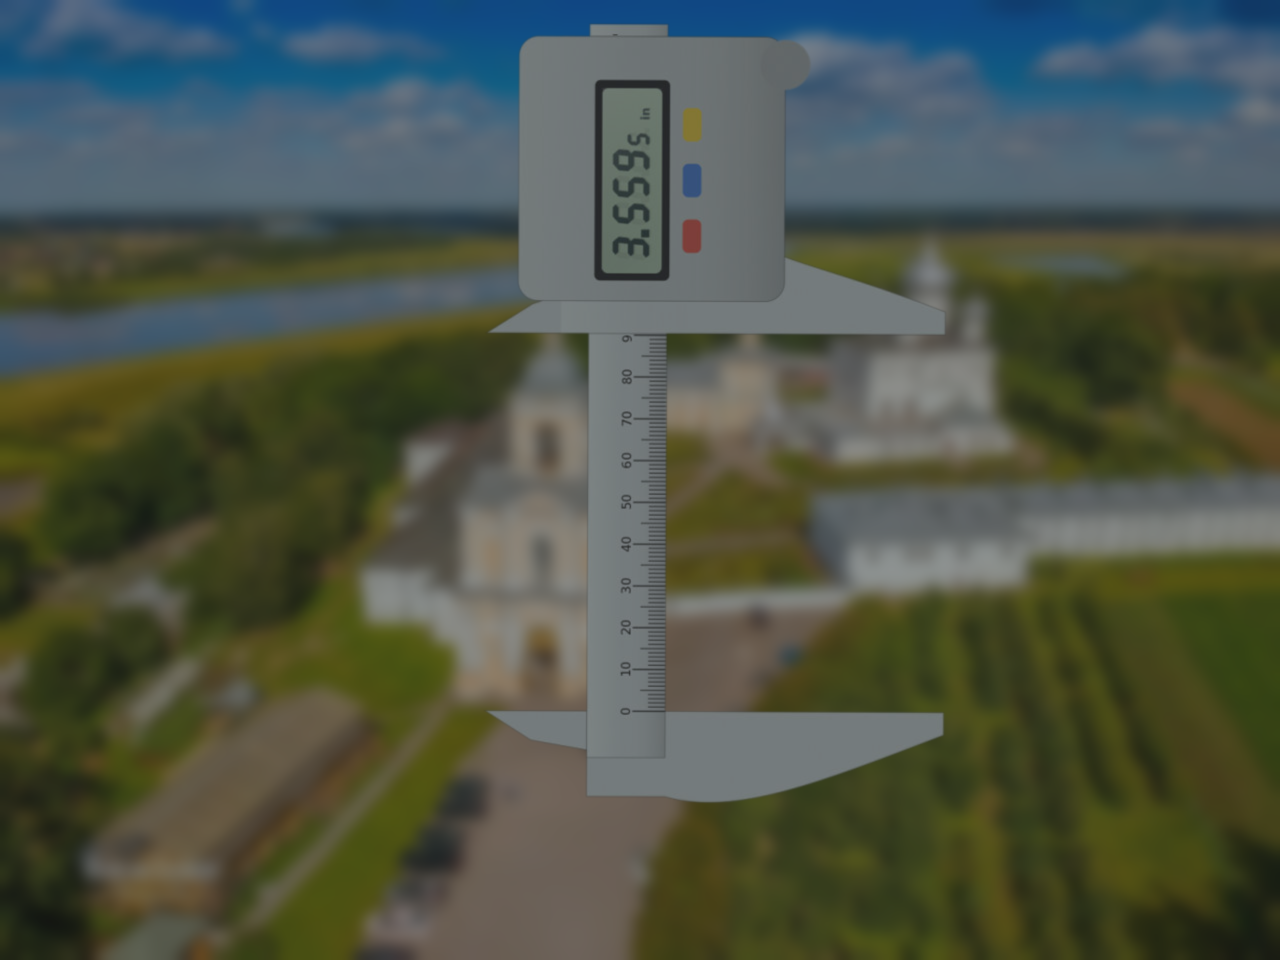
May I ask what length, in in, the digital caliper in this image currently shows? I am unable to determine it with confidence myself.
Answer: 3.5595 in
